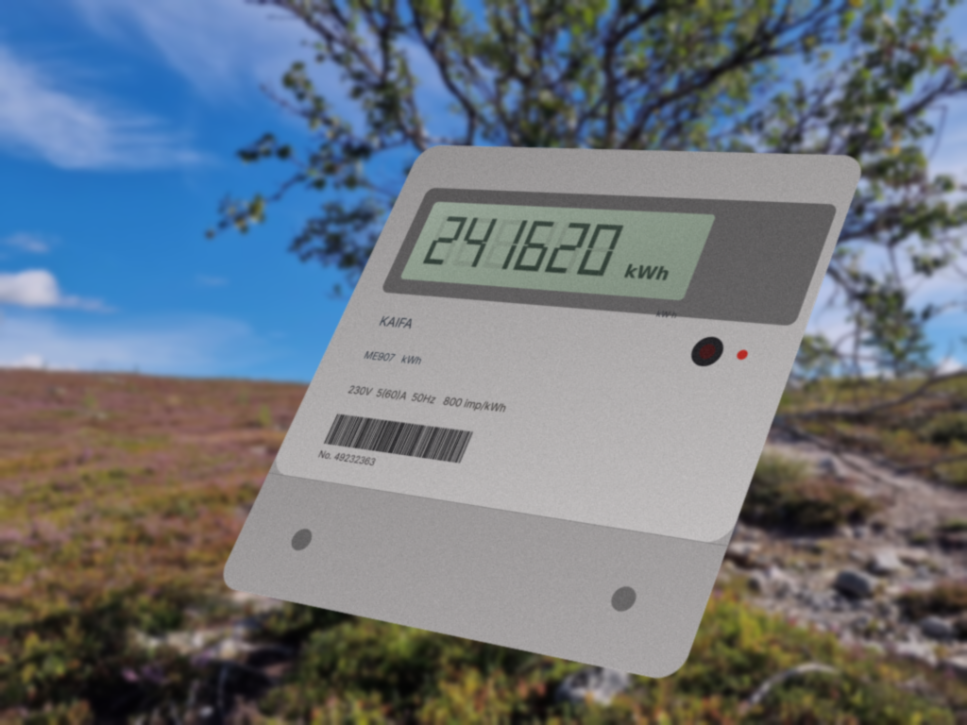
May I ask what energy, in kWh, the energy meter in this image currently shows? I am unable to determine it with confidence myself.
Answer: 241620 kWh
